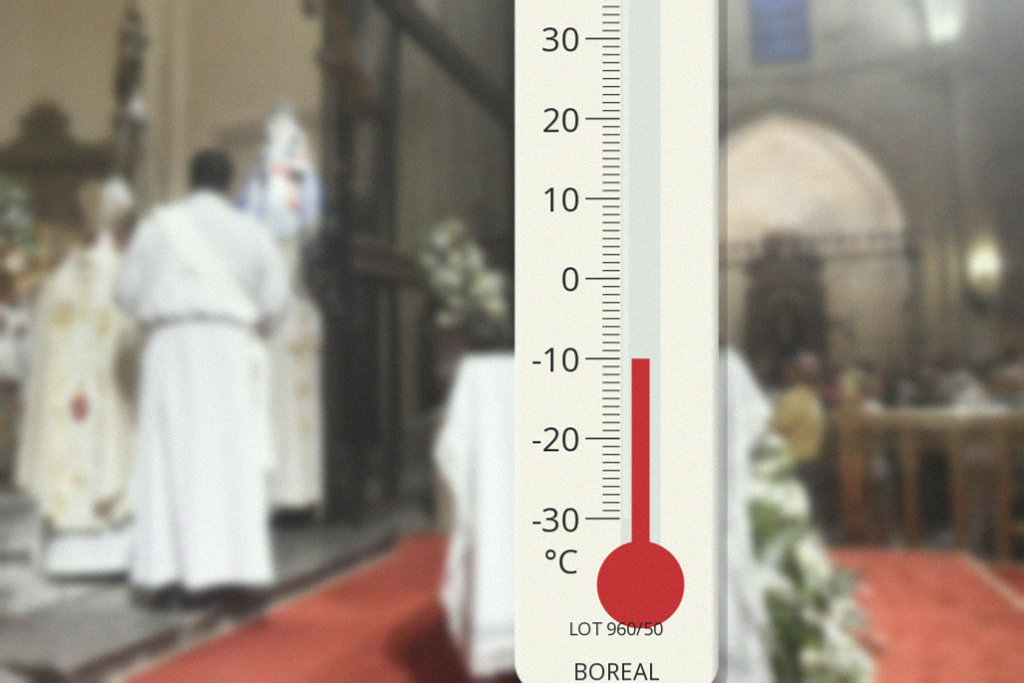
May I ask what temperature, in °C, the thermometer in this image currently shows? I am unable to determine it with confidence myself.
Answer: -10 °C
